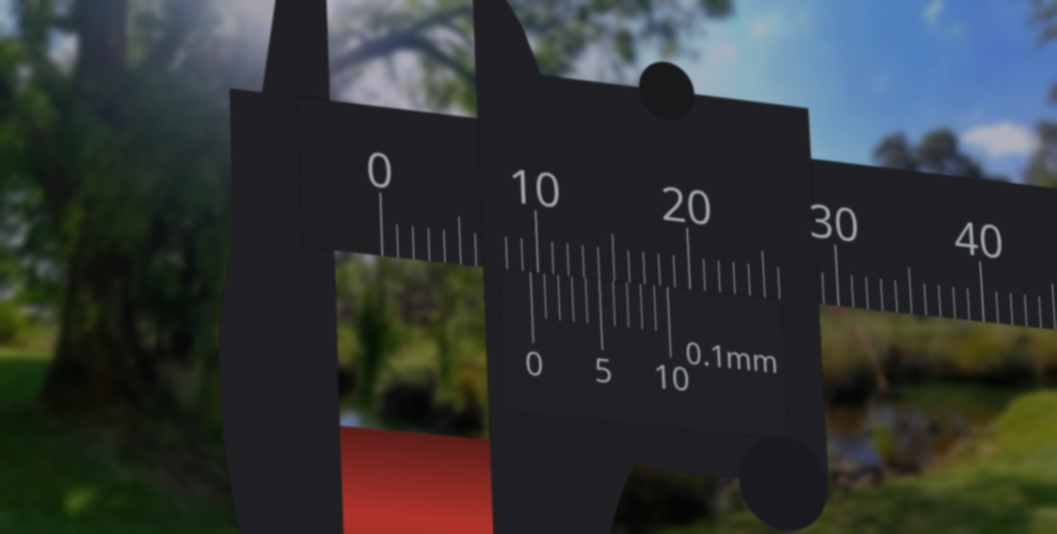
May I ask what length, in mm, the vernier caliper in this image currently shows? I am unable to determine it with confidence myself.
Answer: 9.5 mm
